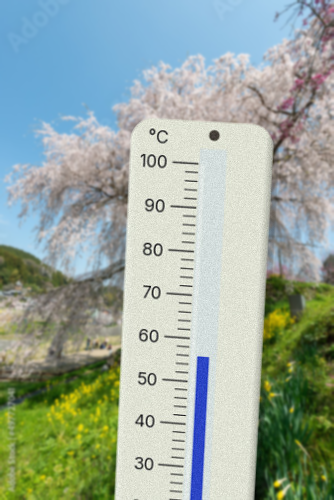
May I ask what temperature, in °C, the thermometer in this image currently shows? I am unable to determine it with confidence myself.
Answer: 56 °C
